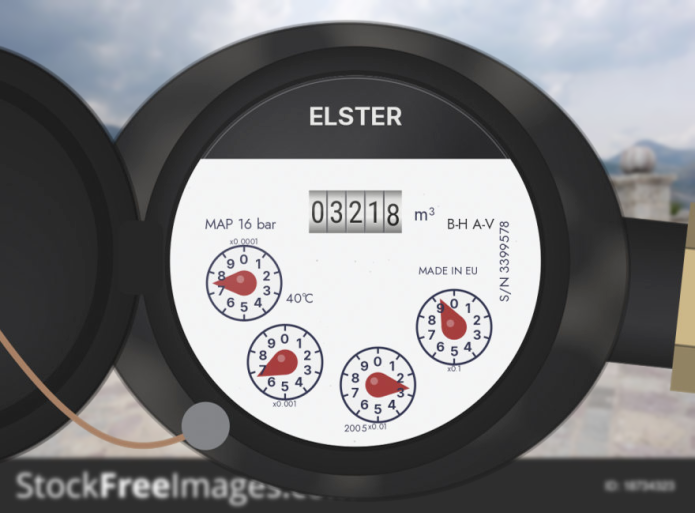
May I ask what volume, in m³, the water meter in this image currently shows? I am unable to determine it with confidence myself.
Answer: 3217.9267 m³
